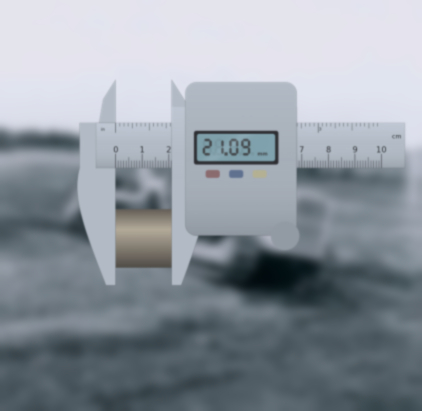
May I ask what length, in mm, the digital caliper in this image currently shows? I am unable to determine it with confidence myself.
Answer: 21.09 mm
